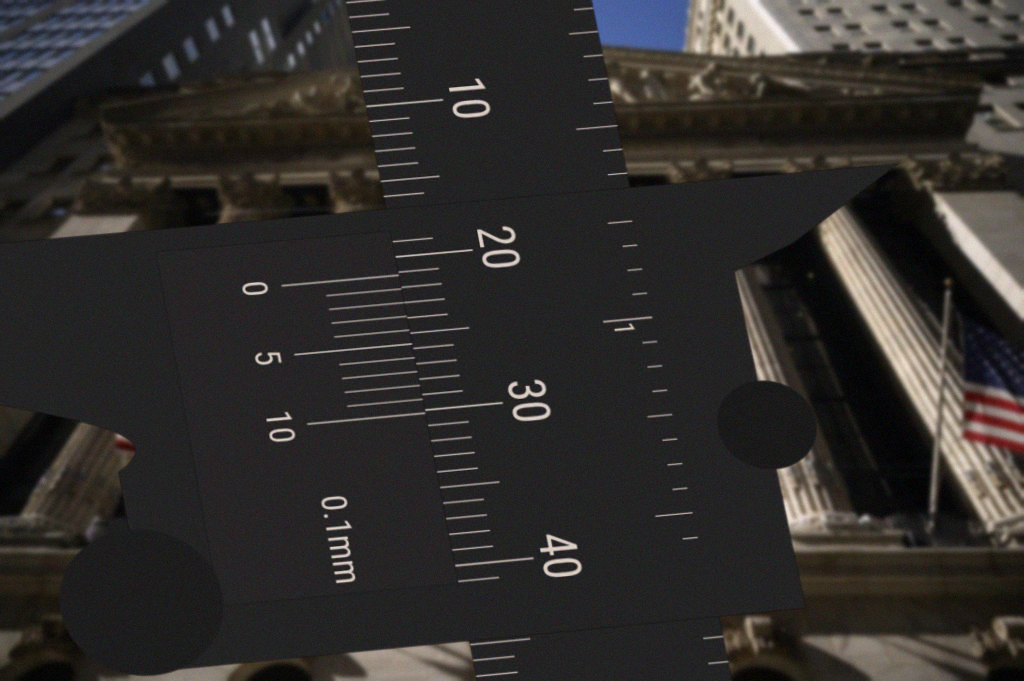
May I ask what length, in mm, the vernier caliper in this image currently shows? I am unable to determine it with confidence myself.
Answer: 21.2 mm
